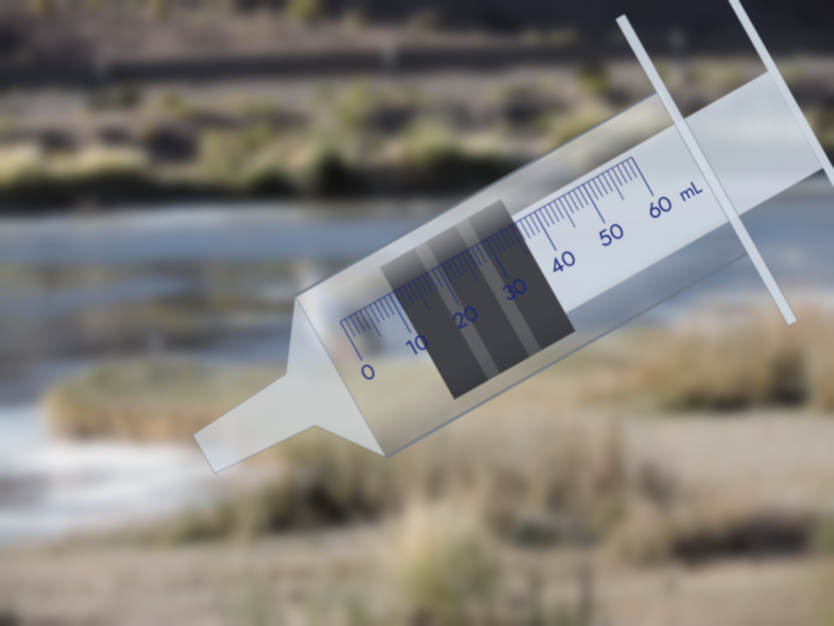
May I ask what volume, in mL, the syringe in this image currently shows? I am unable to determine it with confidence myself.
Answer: 11 mL
